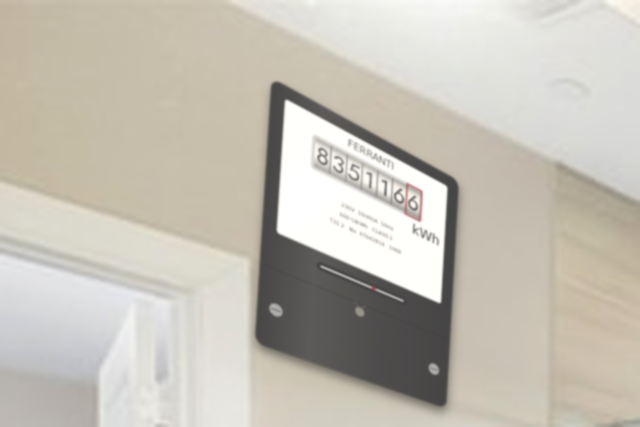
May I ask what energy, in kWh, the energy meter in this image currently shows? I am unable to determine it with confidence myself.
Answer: 835116.6 kWh
